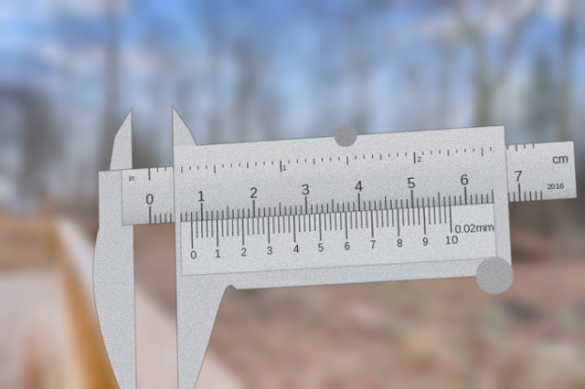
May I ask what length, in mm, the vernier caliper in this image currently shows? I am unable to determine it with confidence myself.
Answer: 8.0 mm
